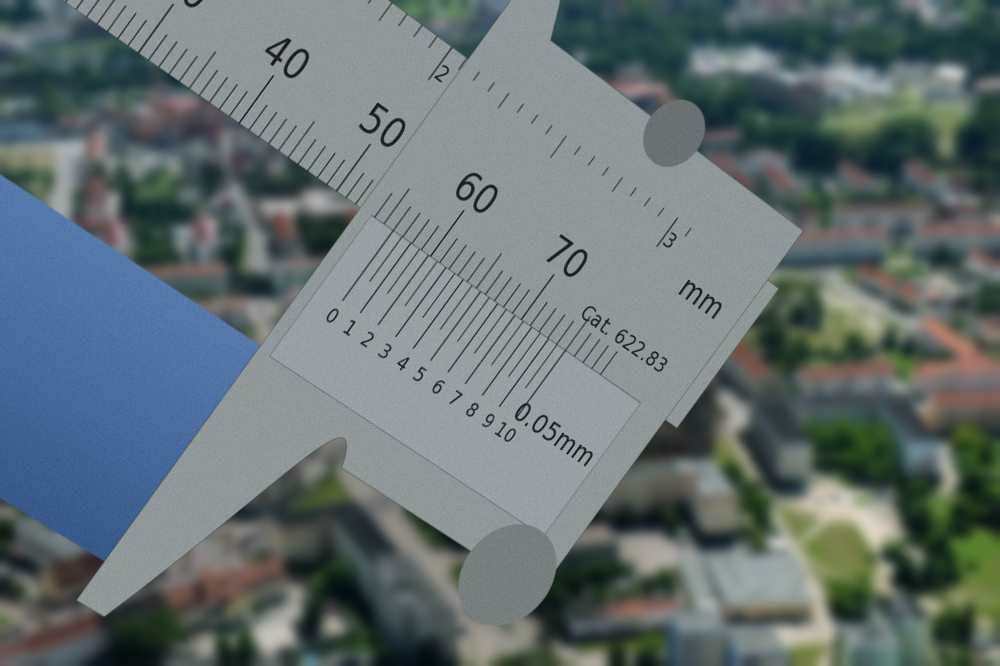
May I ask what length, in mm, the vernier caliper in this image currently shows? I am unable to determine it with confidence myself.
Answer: 56.0 mm
